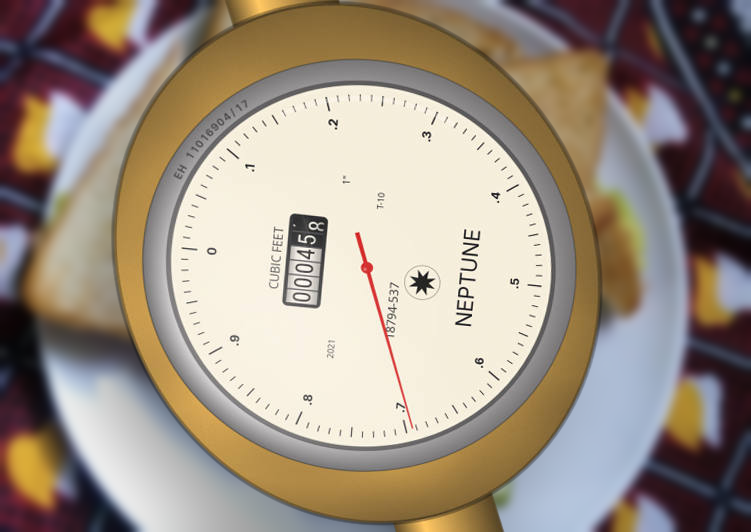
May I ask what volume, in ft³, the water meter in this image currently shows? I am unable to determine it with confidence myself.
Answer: 457.69 ft³
